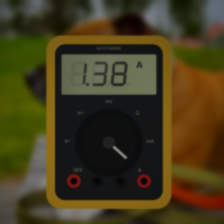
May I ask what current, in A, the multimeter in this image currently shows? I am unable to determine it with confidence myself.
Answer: 1.38 A
